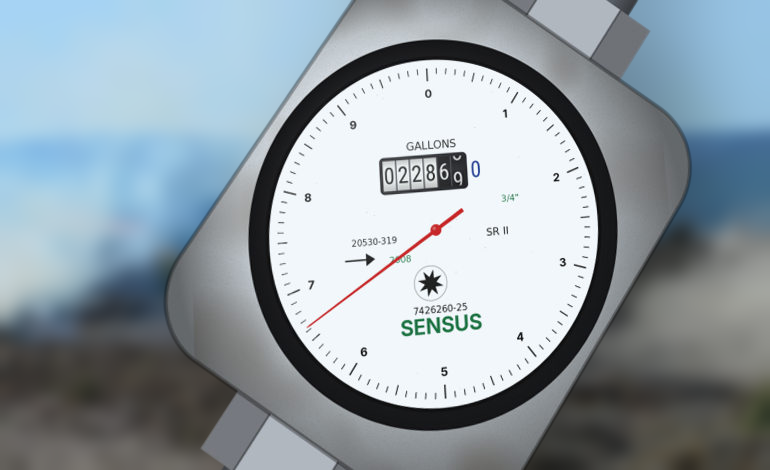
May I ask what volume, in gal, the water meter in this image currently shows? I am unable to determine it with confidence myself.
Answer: 228686.6 gal
